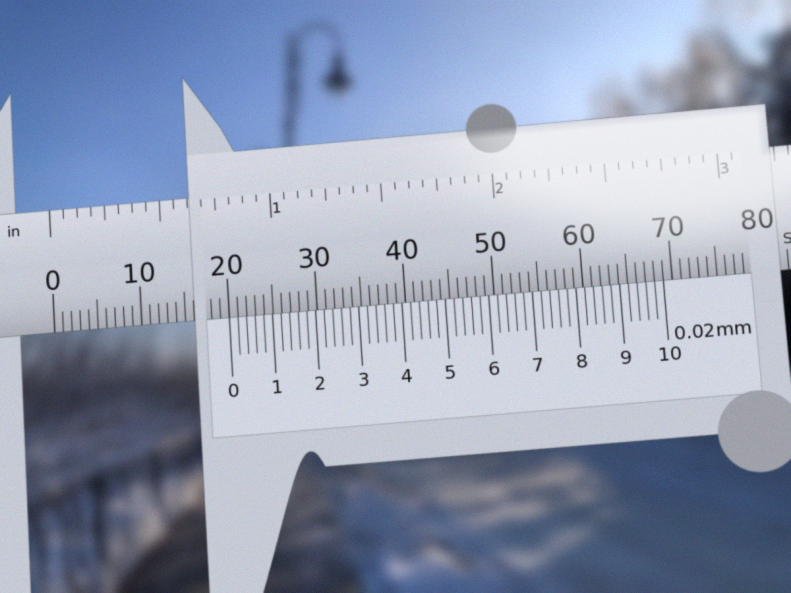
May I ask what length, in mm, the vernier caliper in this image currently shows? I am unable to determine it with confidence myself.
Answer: 20.0 mm
